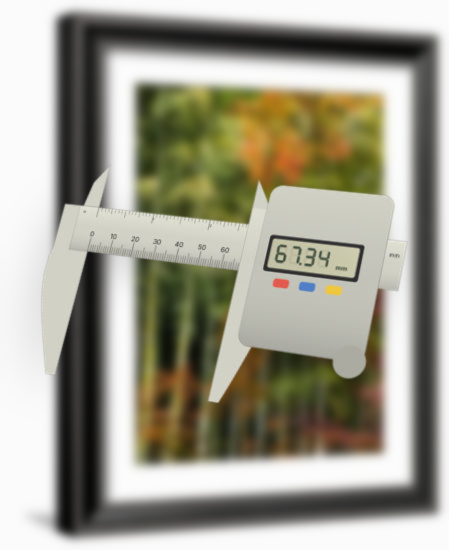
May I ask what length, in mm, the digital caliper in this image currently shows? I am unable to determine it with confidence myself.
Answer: 67.34 mm
